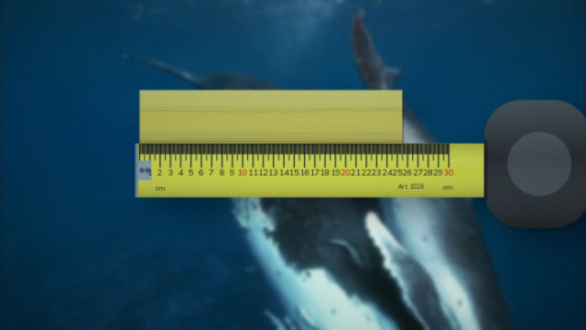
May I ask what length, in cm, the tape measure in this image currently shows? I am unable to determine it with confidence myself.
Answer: 25.5 cm
